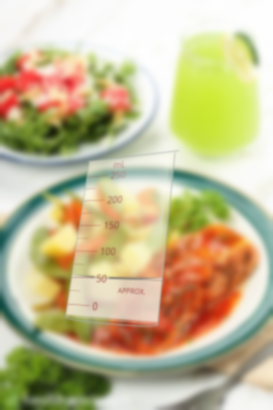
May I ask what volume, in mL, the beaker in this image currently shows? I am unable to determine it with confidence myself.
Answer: 50 mL
